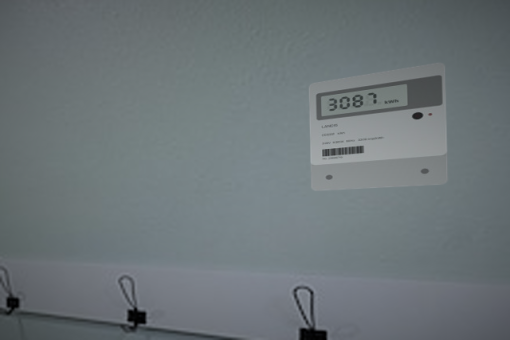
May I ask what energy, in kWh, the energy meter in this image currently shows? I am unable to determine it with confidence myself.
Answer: 3087 kWh
